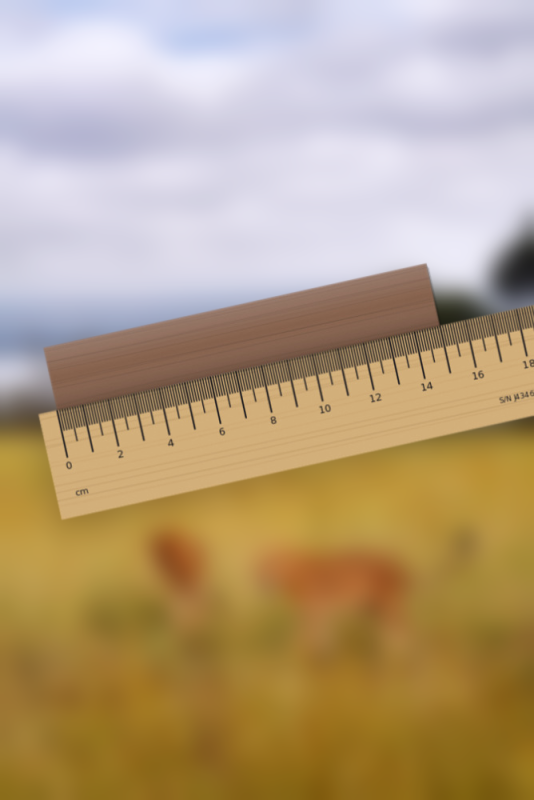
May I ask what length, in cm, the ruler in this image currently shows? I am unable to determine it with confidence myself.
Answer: 15 cm
